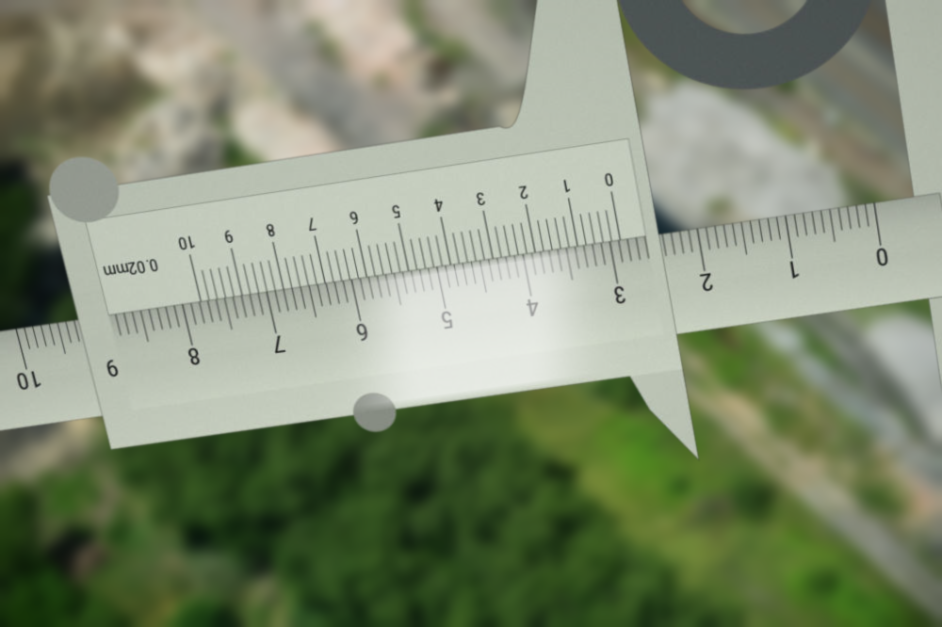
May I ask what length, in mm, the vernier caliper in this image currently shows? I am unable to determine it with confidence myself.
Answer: 28.8 mm
